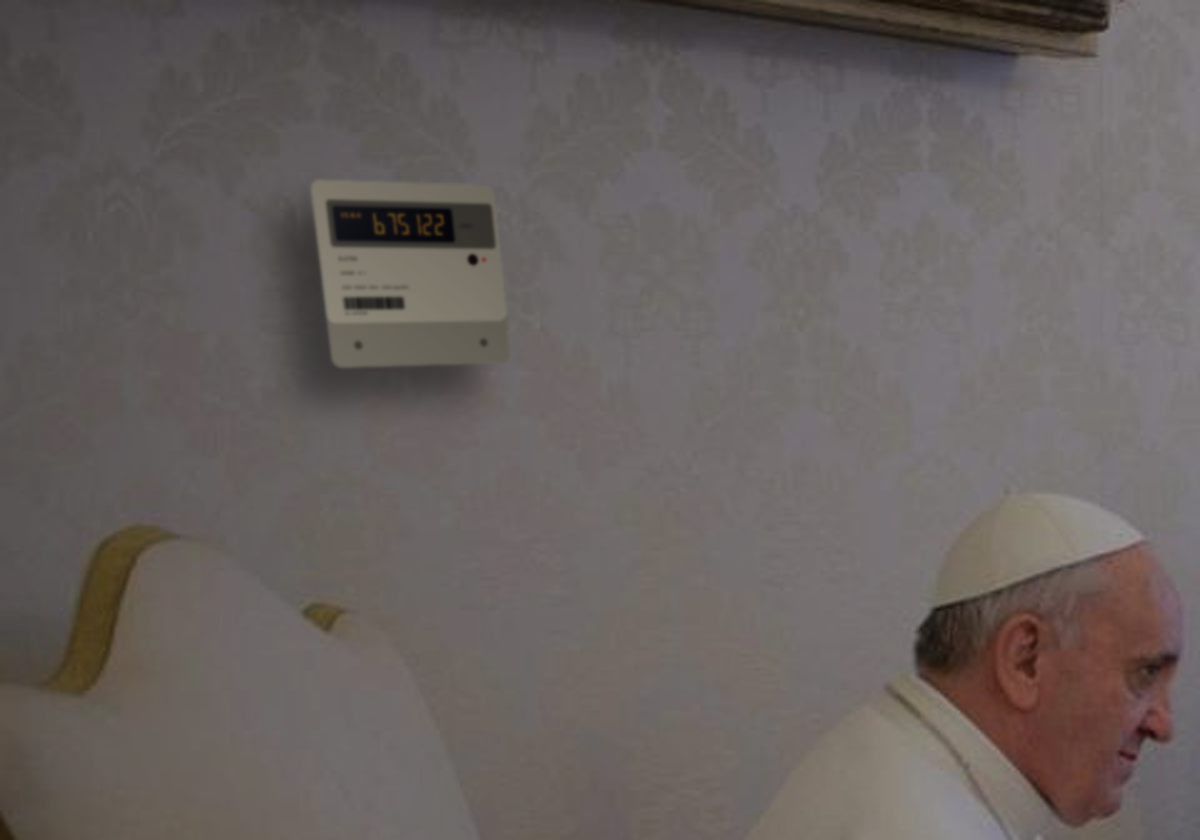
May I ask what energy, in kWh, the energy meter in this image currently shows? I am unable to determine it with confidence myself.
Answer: 675122 kWh
